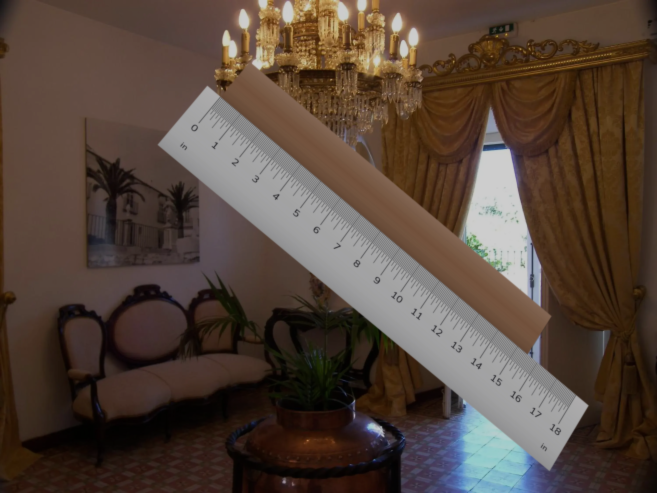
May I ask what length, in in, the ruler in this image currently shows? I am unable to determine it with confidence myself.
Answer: 15.5 in
